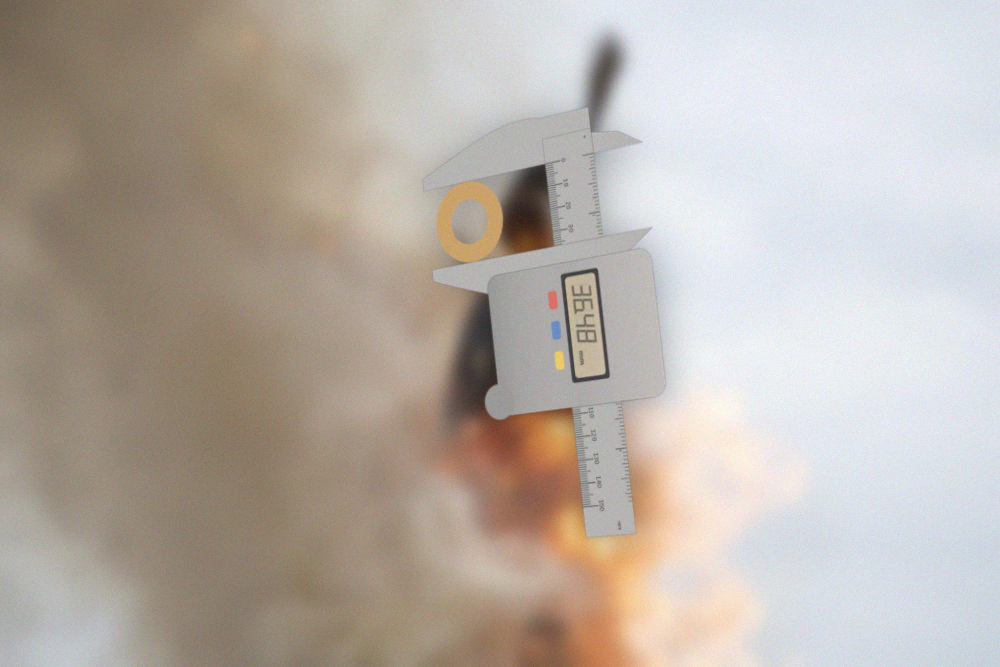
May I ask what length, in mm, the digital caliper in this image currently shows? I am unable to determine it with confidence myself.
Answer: 36.48 mm
